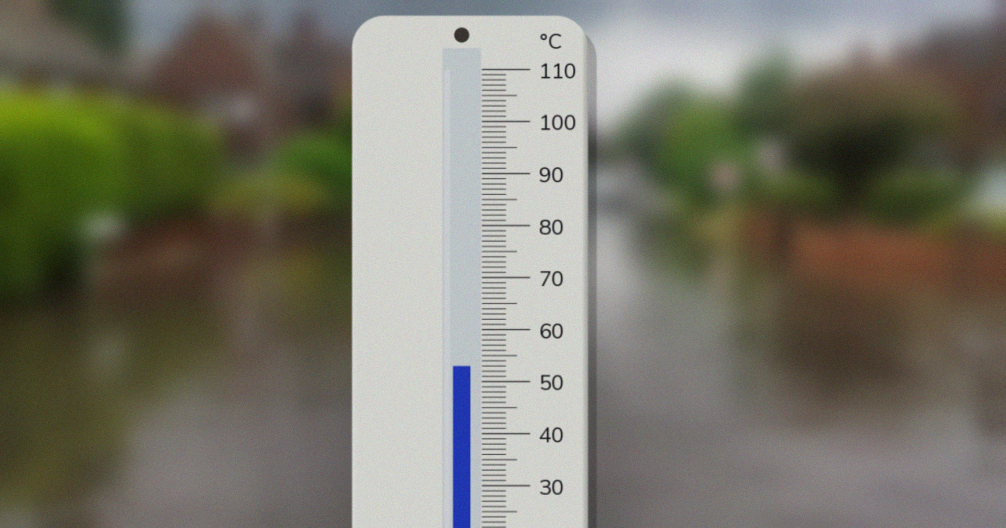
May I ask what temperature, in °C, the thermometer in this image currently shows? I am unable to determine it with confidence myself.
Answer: 53 °C
